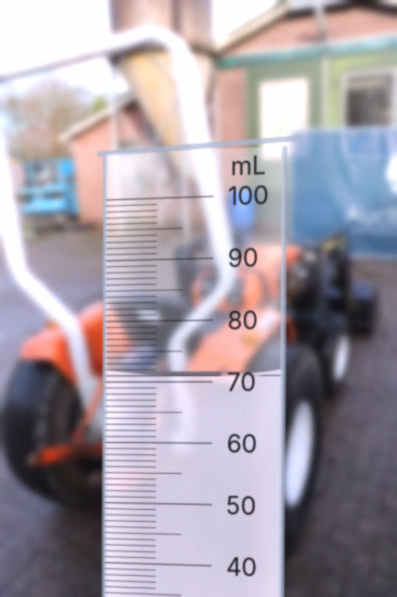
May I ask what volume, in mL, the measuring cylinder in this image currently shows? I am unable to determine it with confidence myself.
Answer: 71 mL
